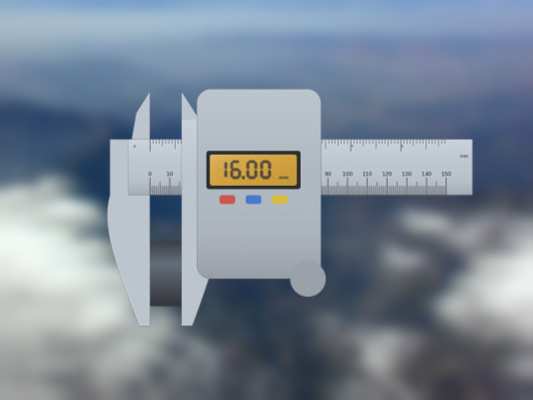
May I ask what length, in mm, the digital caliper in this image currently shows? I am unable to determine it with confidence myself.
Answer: 16.00 mm
